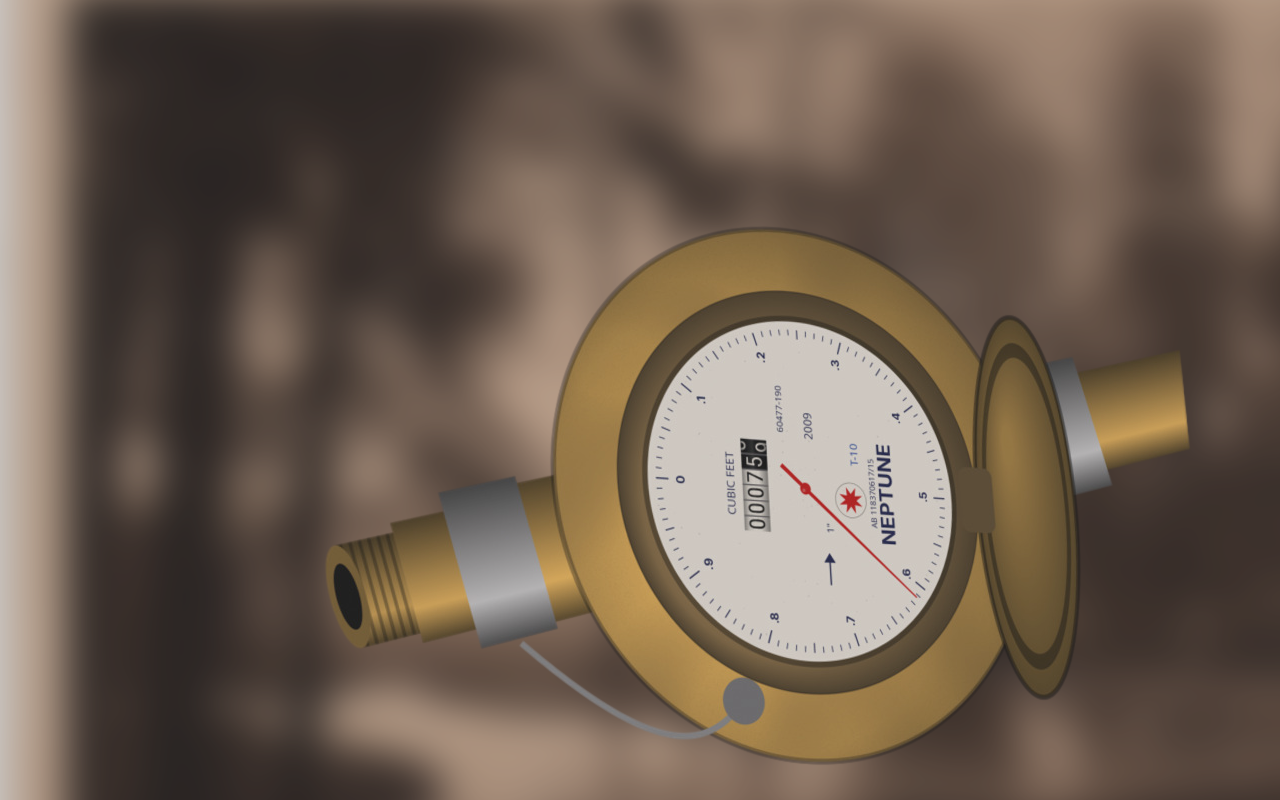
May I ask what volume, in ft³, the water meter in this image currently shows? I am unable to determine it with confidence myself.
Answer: 758.61 ft³
